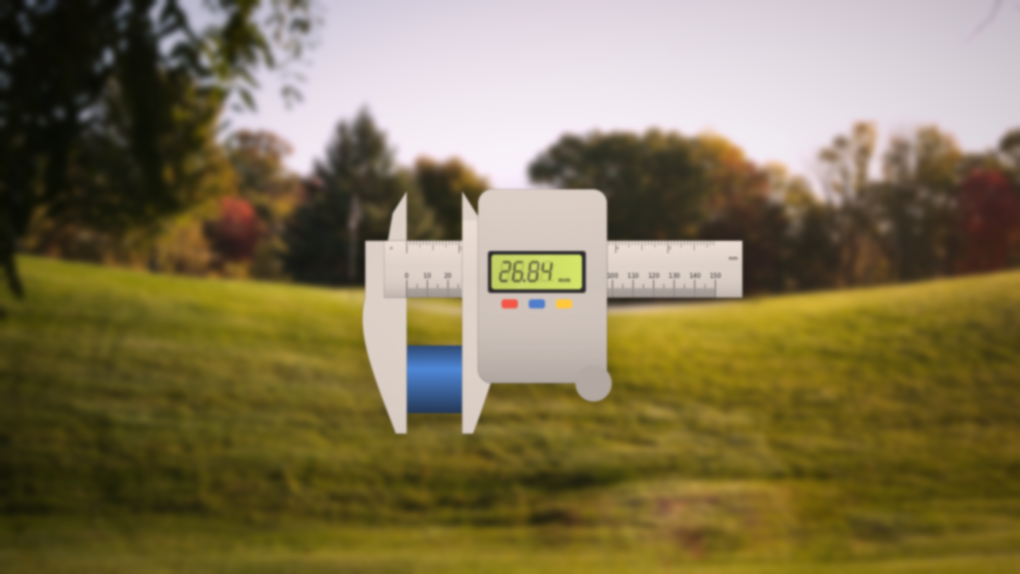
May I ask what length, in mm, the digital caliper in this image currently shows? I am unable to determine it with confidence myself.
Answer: 26.84 mm
